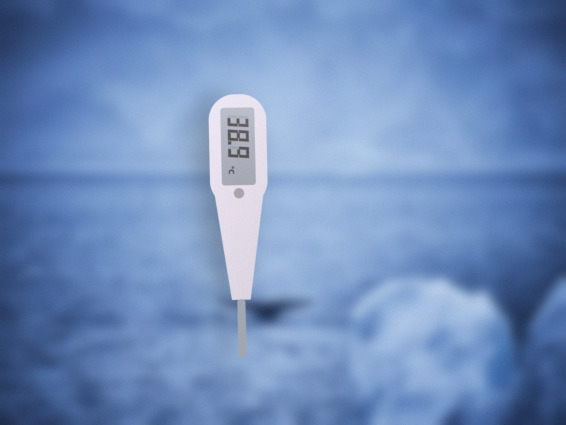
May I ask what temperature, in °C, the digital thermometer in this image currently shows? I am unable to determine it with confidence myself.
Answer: 38.9 °C
